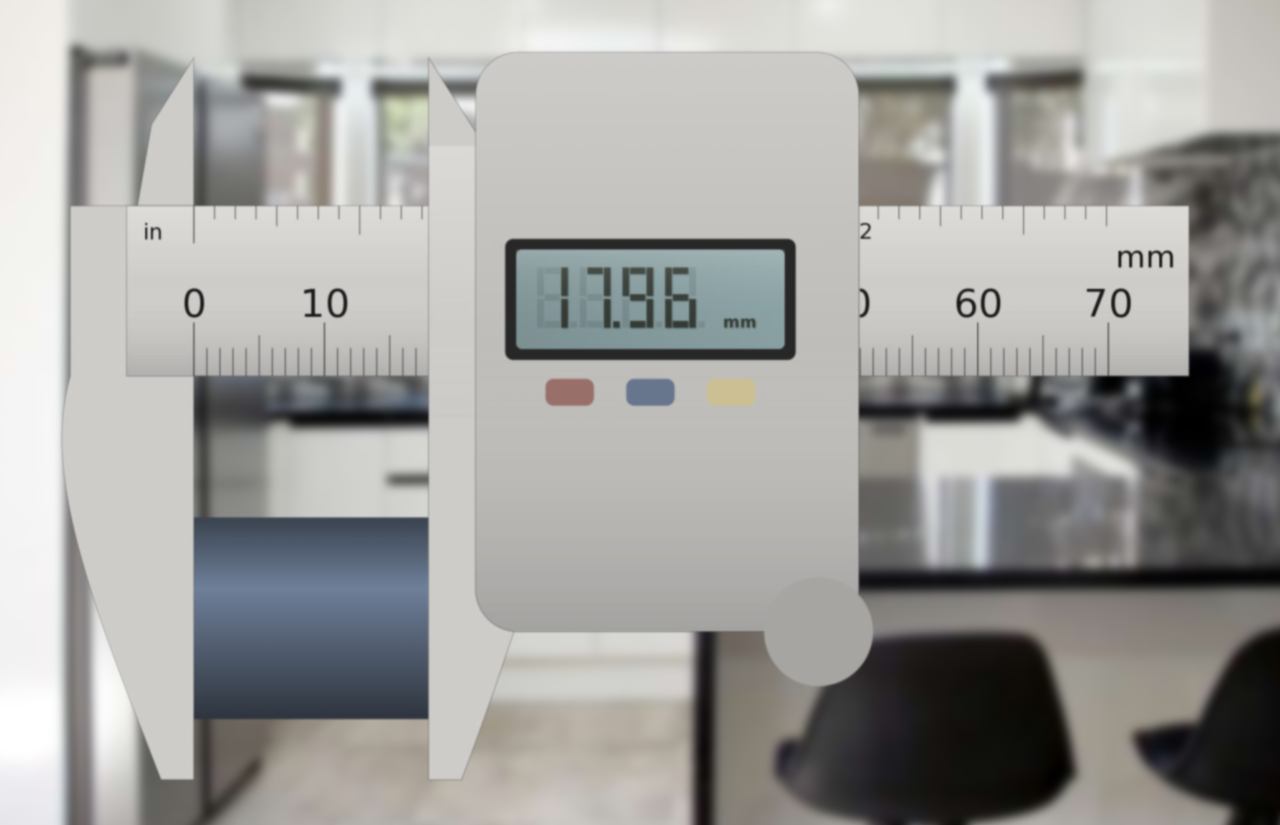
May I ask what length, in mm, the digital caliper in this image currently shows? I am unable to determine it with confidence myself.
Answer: 17.96 mm
